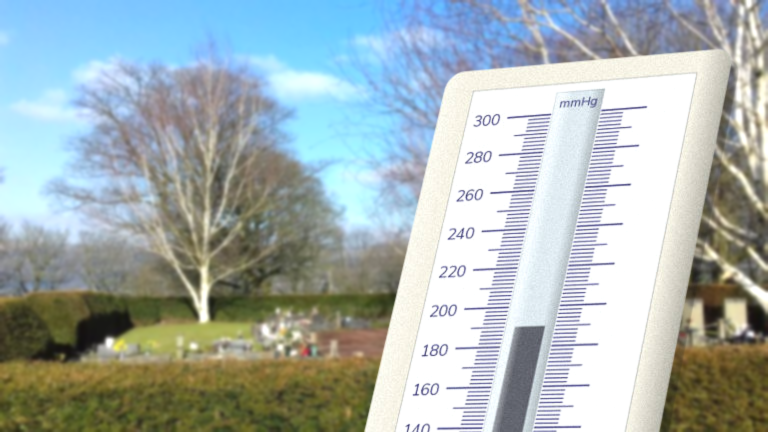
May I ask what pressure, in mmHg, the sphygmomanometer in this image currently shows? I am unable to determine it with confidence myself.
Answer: 190 mmHg
